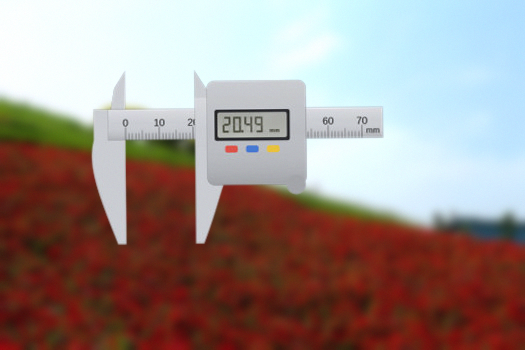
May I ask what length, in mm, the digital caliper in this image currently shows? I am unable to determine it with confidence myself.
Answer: 20.49 mm
